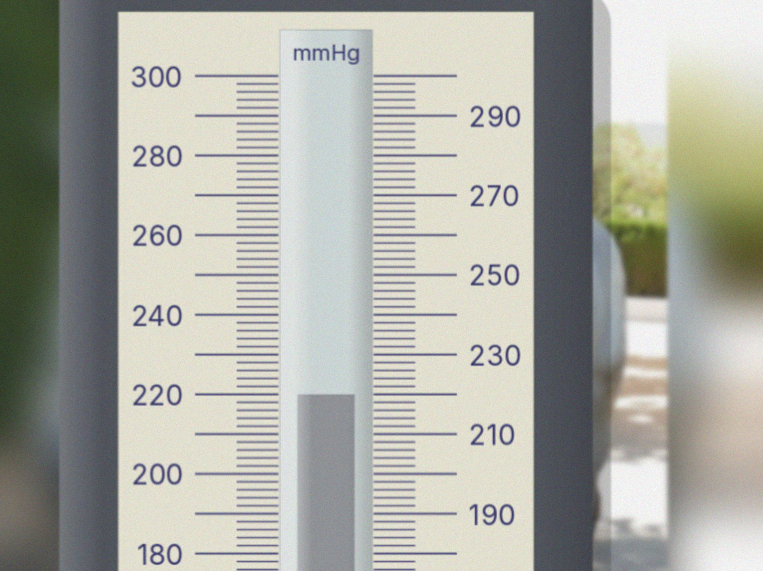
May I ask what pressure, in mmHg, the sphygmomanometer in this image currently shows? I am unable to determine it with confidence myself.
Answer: 220 mmHg
